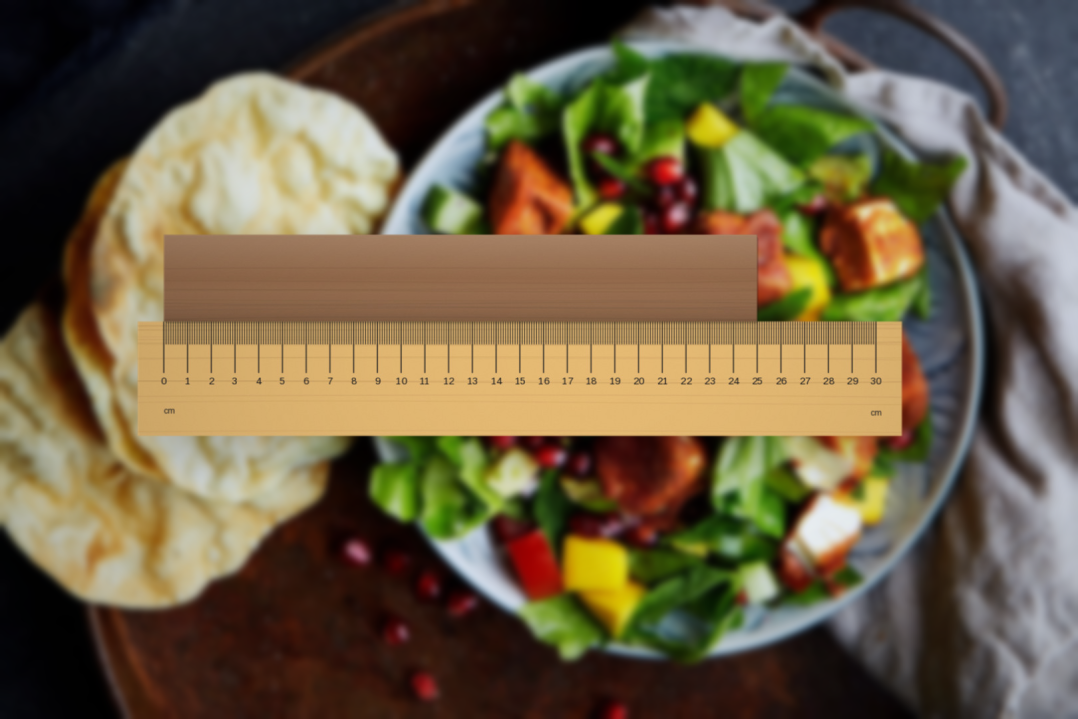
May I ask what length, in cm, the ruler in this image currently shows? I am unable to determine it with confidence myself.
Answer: 25 cm
